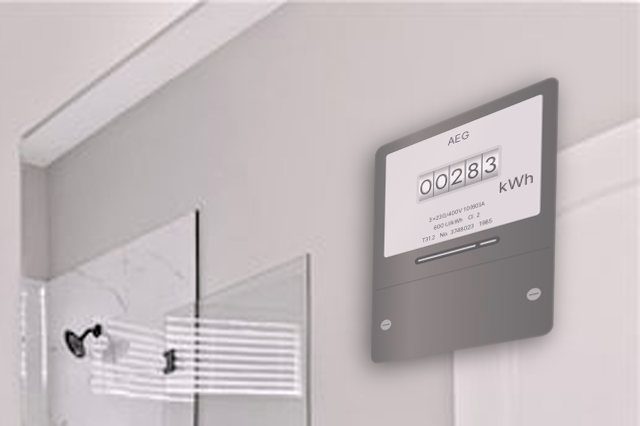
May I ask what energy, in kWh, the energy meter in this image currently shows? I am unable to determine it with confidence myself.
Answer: 283 kWh
